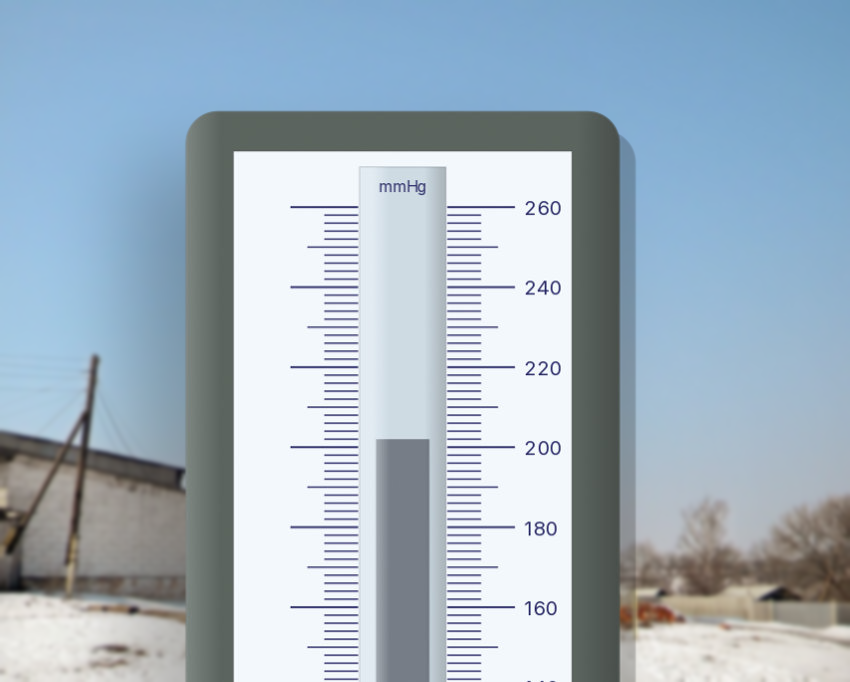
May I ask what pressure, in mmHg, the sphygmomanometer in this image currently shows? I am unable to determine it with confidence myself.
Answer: 202 mmHg
